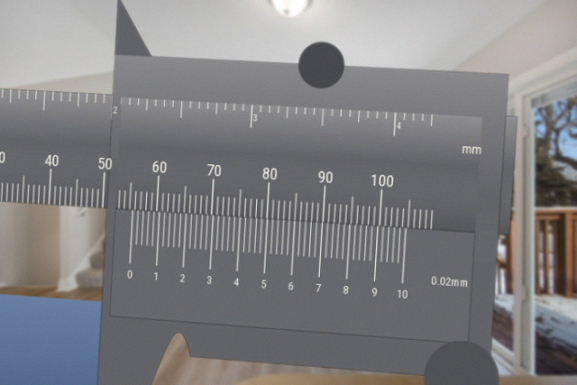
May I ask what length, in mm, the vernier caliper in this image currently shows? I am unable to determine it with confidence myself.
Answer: 55.6 mm
